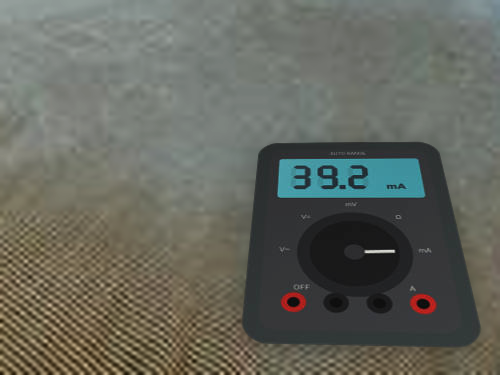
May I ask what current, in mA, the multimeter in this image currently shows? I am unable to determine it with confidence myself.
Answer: 39.2 mA
